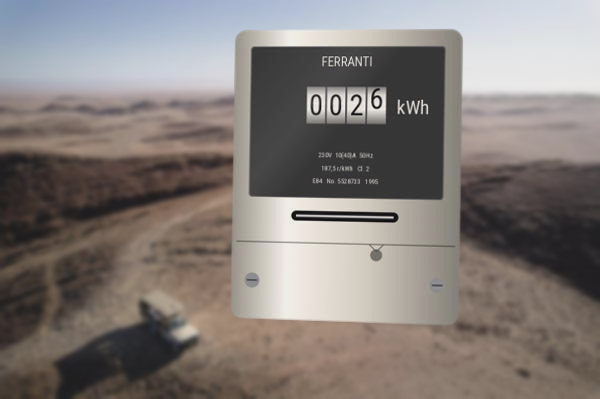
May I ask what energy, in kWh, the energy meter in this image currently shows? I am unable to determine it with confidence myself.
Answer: 26 kWh
